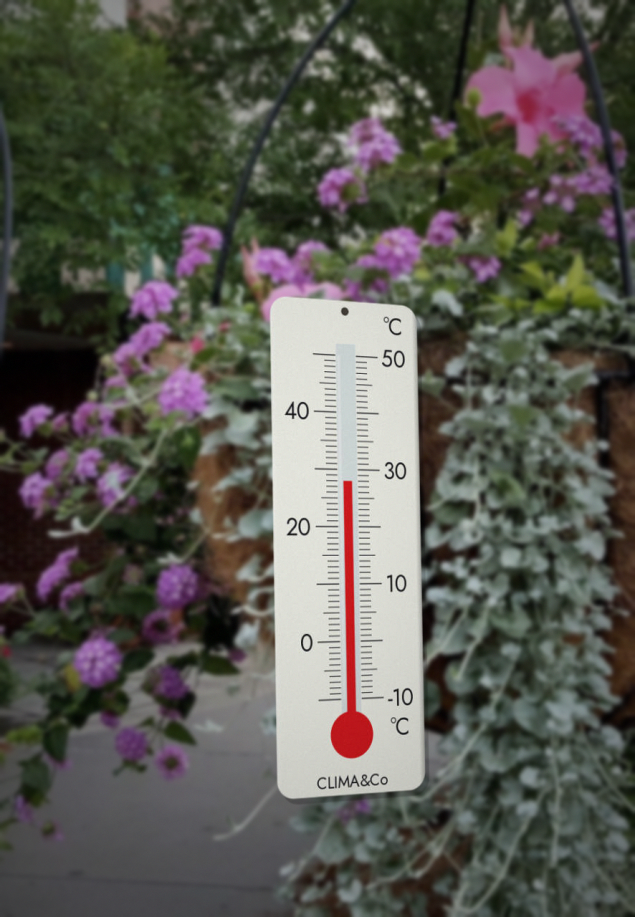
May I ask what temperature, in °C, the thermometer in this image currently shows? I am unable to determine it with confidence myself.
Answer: 28 °C
